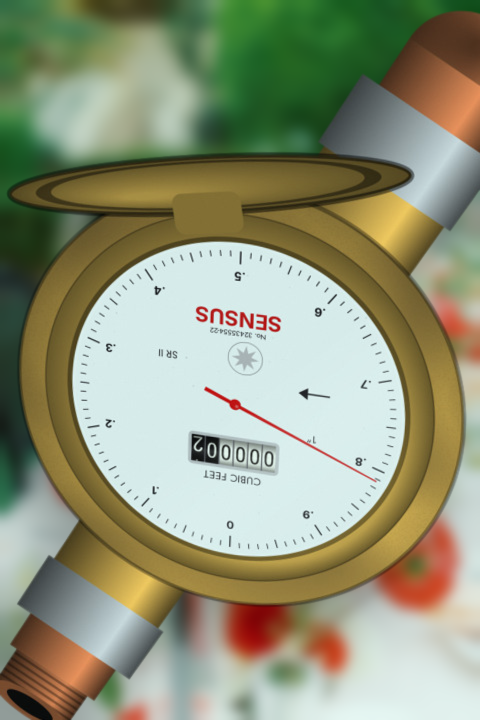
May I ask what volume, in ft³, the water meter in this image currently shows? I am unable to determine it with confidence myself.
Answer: 1.81 ft³
